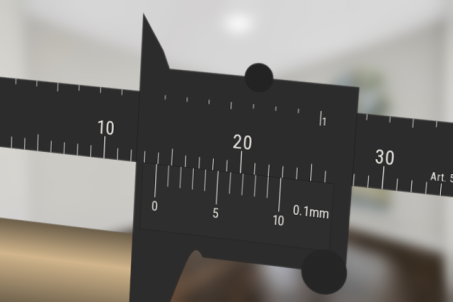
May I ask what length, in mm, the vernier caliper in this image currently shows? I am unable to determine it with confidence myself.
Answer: 13.9 mm
